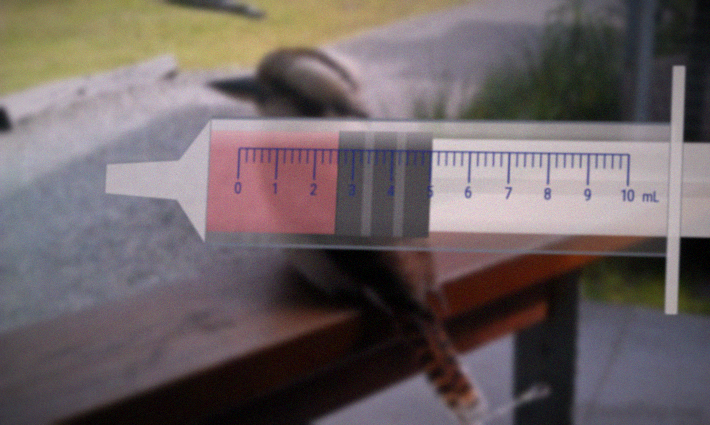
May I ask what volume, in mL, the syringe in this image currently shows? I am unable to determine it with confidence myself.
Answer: 2.6 mL
